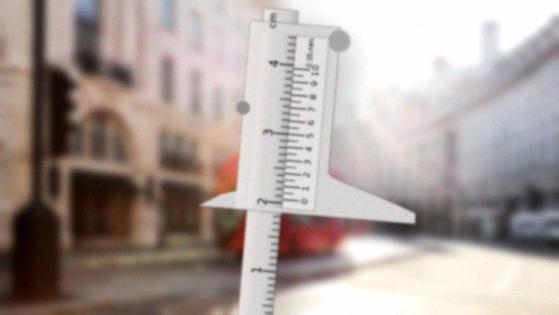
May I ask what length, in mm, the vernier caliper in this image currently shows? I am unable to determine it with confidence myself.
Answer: 20.5 mm
